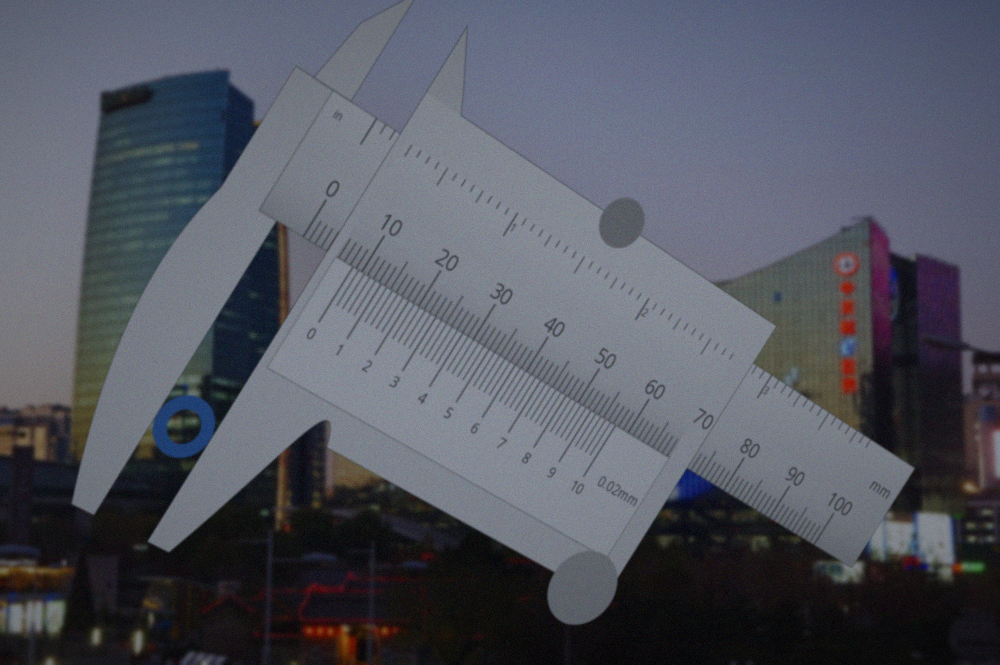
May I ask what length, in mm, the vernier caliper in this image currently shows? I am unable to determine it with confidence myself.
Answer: 8.5 mm
